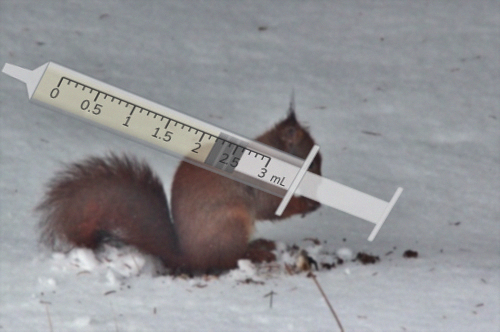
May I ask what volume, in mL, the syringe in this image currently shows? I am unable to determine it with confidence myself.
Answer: 2.2 mL
